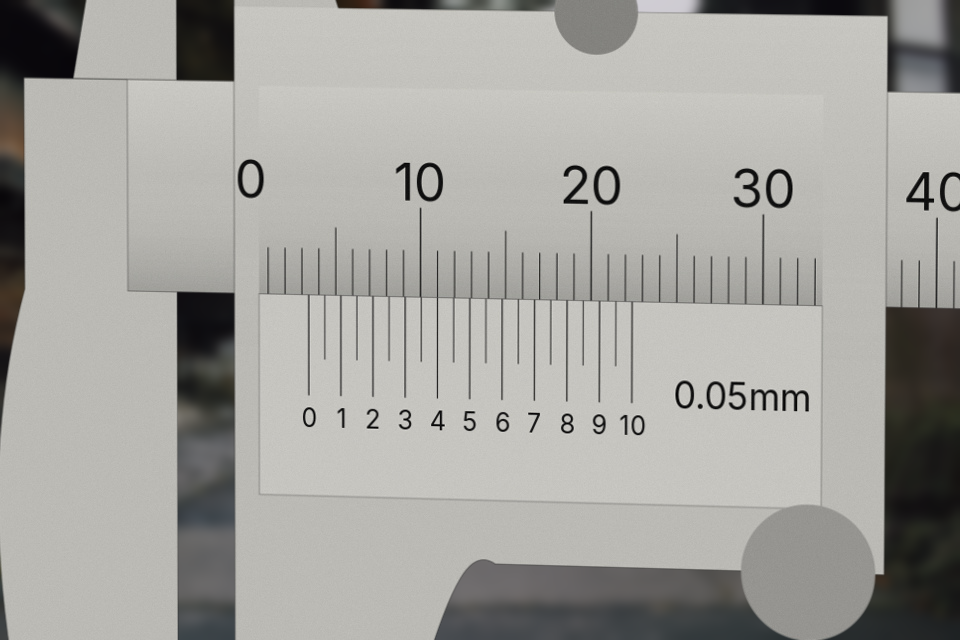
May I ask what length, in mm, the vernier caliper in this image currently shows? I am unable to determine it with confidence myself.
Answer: 3.4 mm
